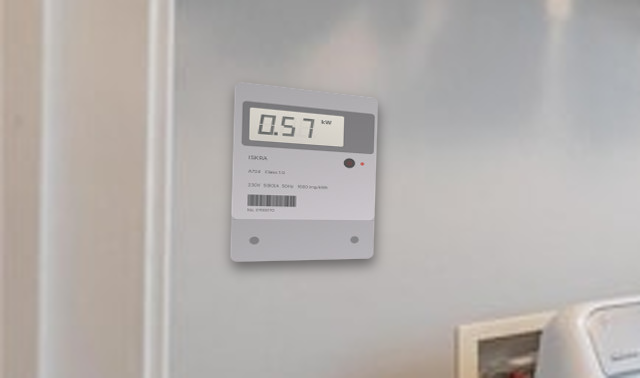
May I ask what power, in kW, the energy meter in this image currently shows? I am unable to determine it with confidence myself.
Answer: 0.57 kW
